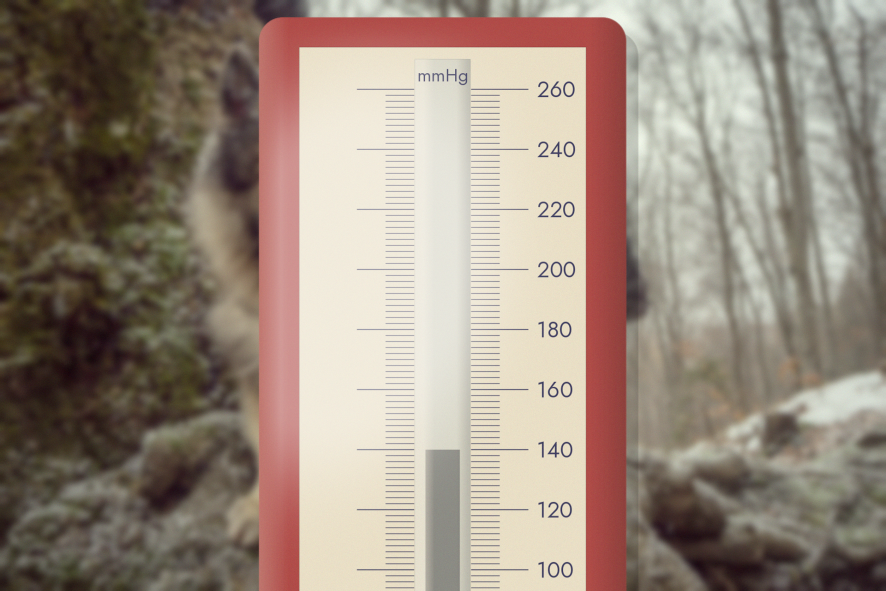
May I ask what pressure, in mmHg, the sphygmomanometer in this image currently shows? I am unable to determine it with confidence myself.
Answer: 140 mmHg
